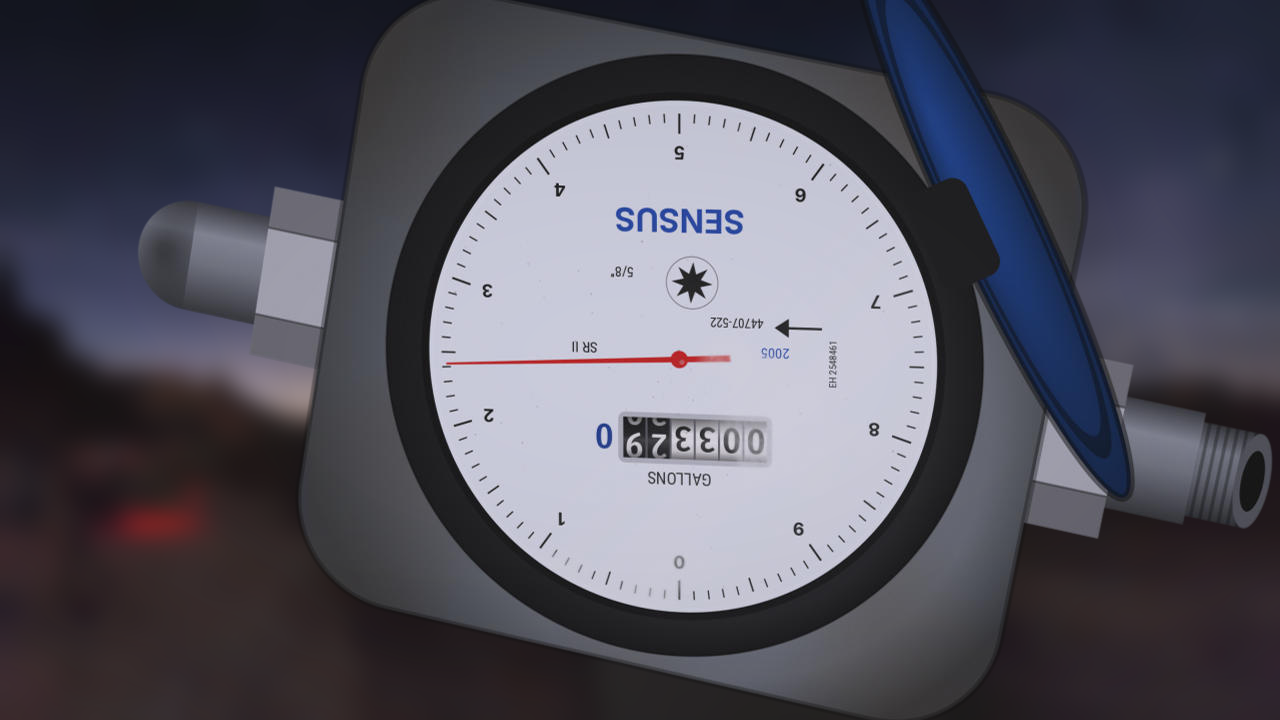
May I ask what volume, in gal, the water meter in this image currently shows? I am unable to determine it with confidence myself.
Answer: 33292.4 gal
